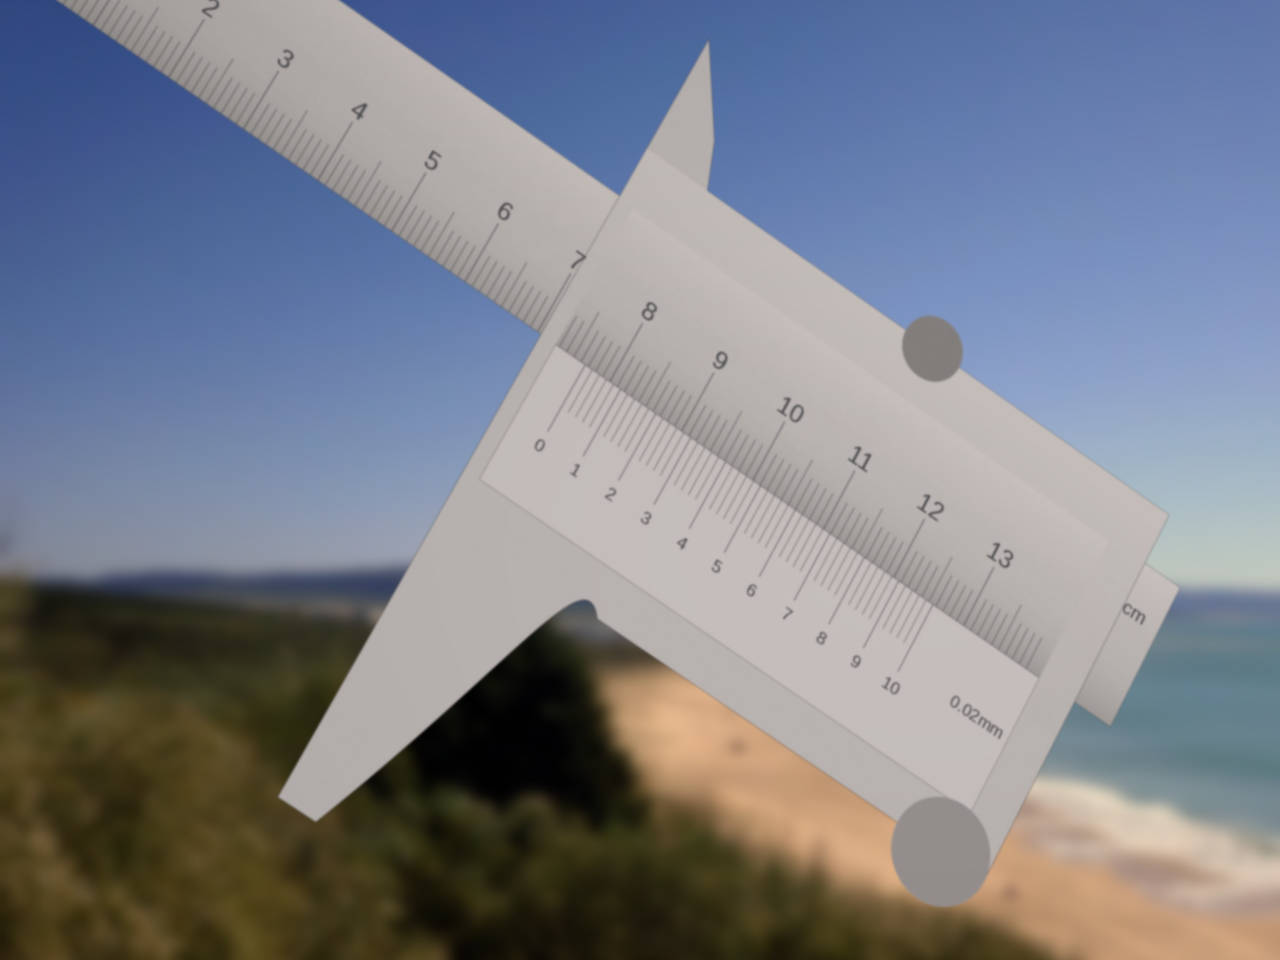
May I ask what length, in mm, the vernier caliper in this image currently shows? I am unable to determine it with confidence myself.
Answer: 76.6 mm
